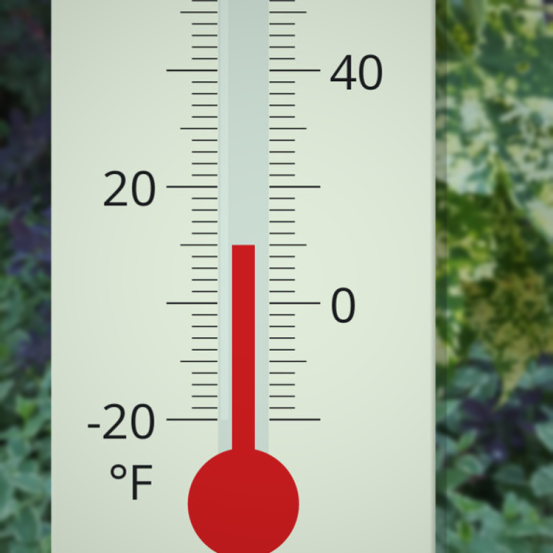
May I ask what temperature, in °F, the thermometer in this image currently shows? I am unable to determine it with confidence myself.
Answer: 10 °F
